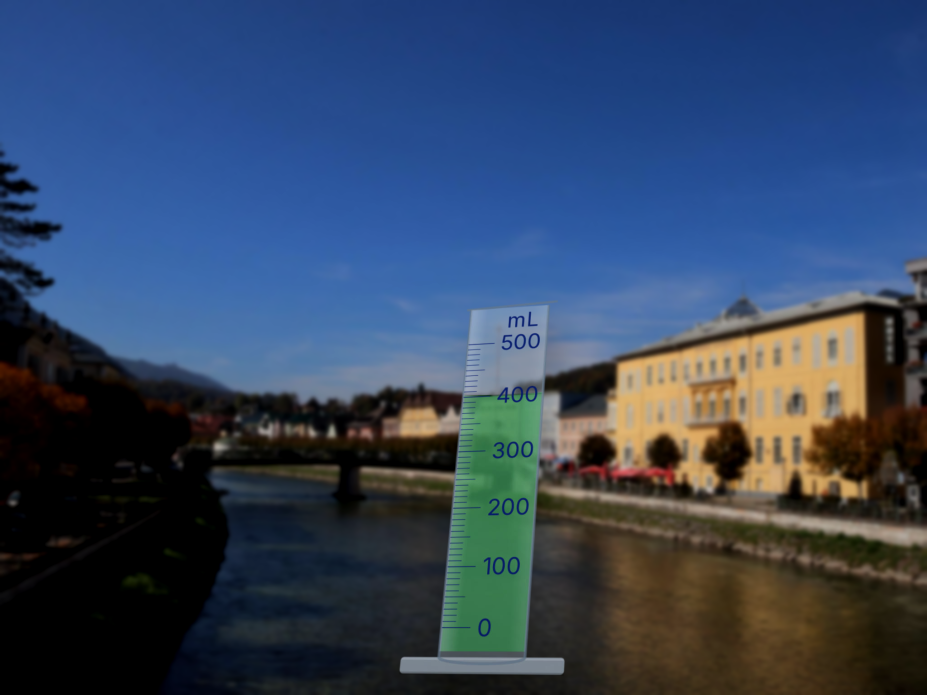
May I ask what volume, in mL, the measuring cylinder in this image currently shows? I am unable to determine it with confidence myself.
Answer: 400 mL
